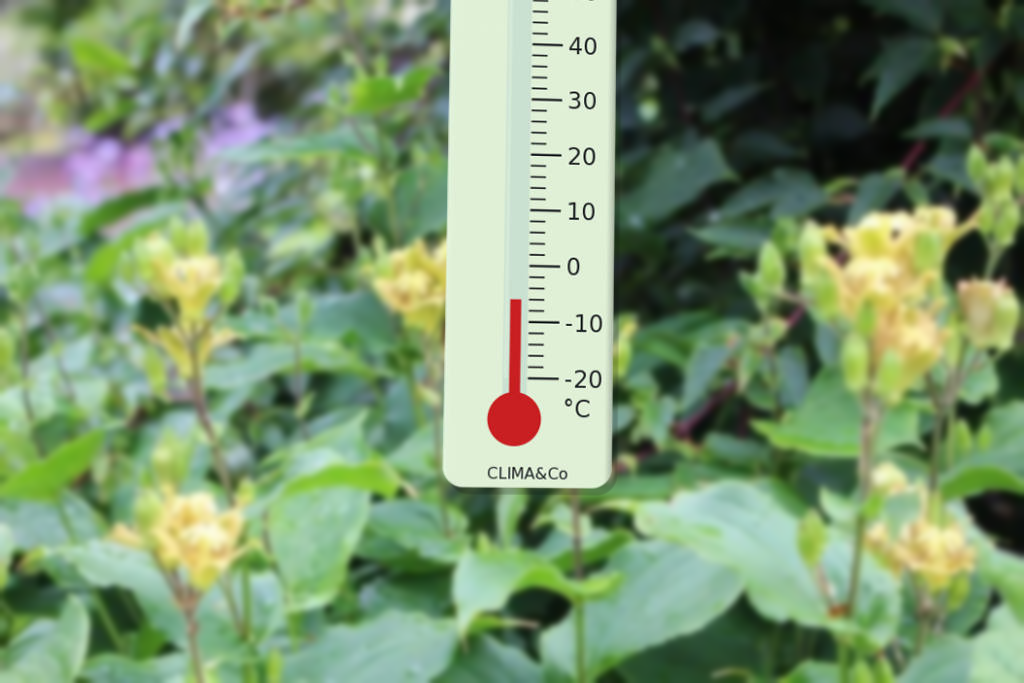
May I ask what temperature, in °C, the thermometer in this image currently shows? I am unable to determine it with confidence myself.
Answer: -6 °C
